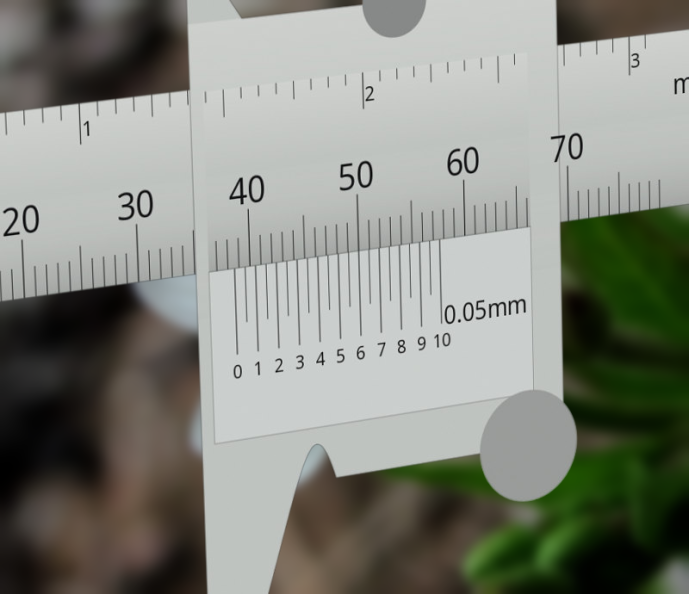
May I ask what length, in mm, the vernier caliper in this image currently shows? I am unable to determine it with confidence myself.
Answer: 38.6 mm
